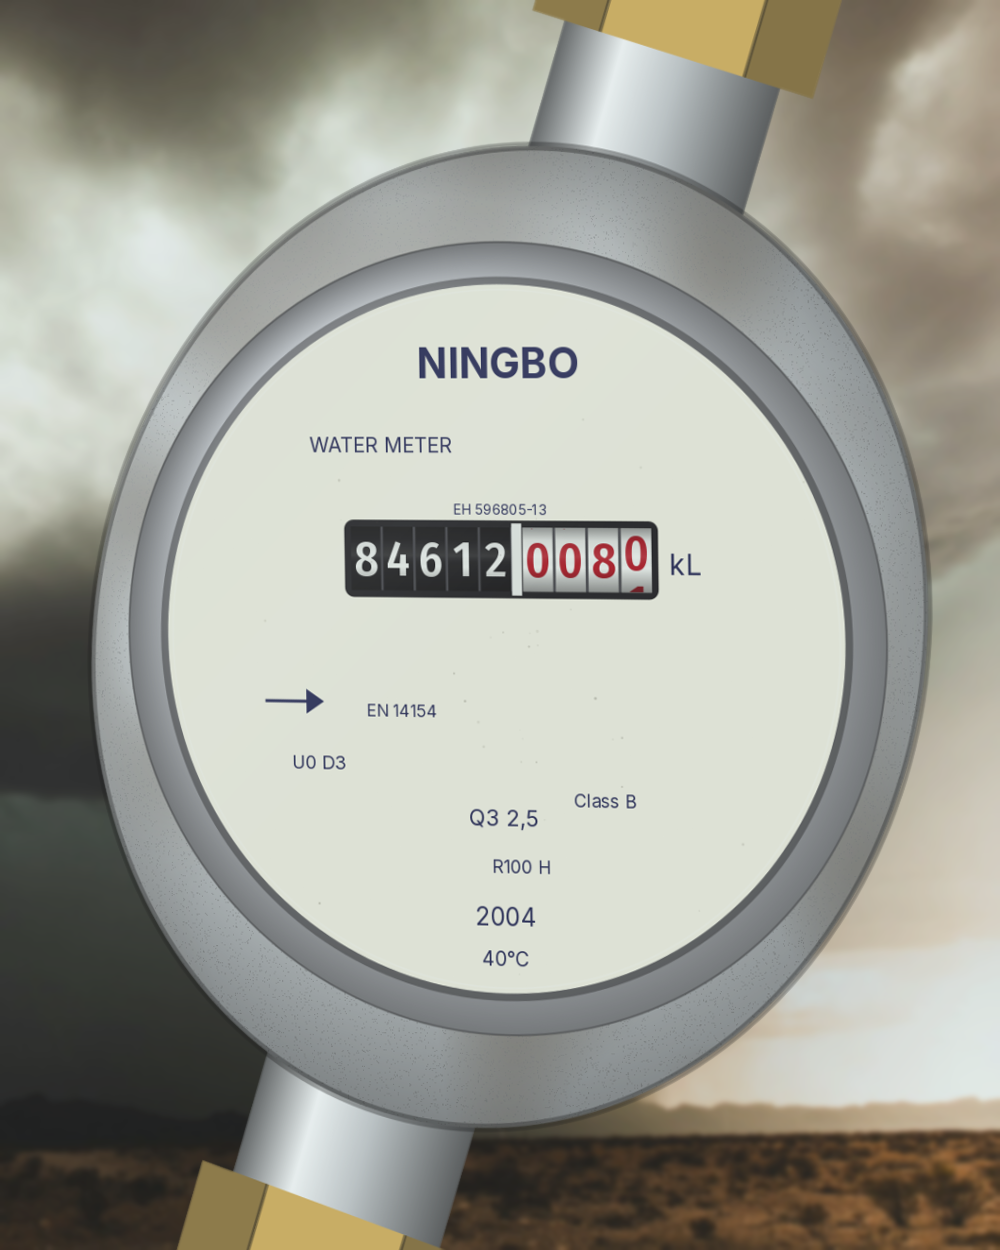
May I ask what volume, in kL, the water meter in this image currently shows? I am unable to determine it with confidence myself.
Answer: 84612.0080 kL
